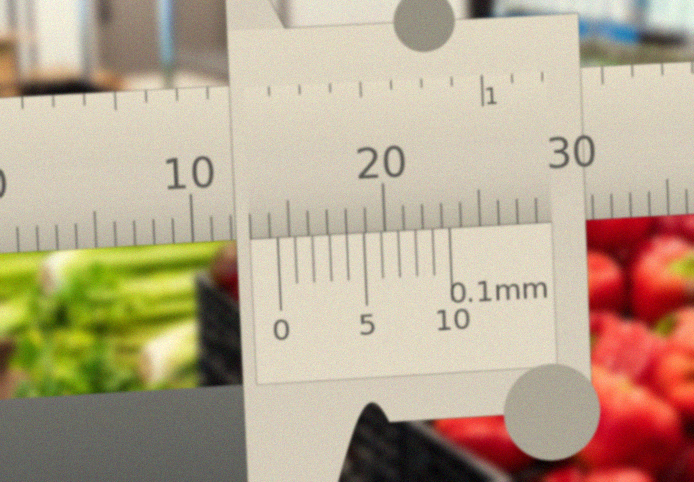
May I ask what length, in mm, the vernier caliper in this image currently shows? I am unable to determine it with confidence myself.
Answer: 14.4 mm
